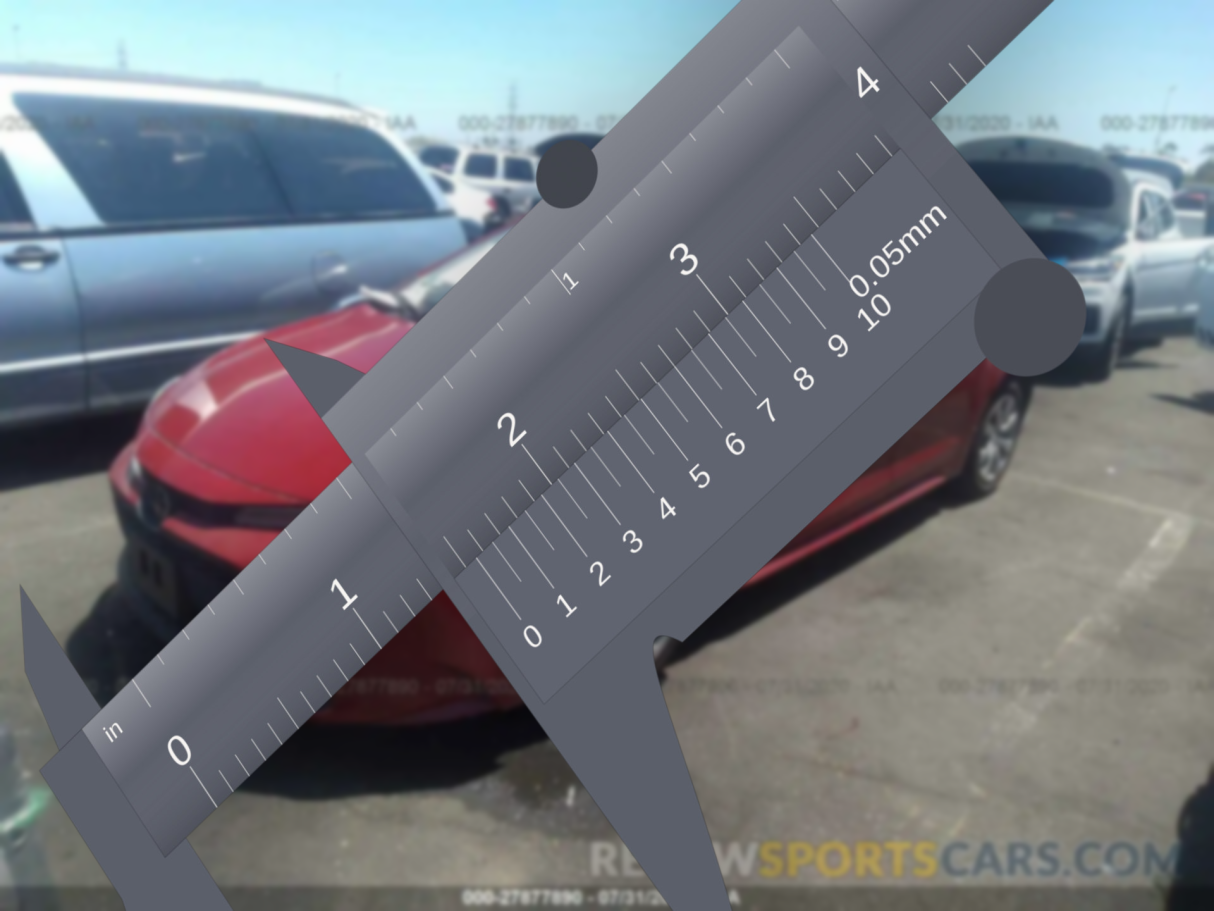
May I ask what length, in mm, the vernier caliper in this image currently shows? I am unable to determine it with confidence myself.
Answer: 15.60 mm
